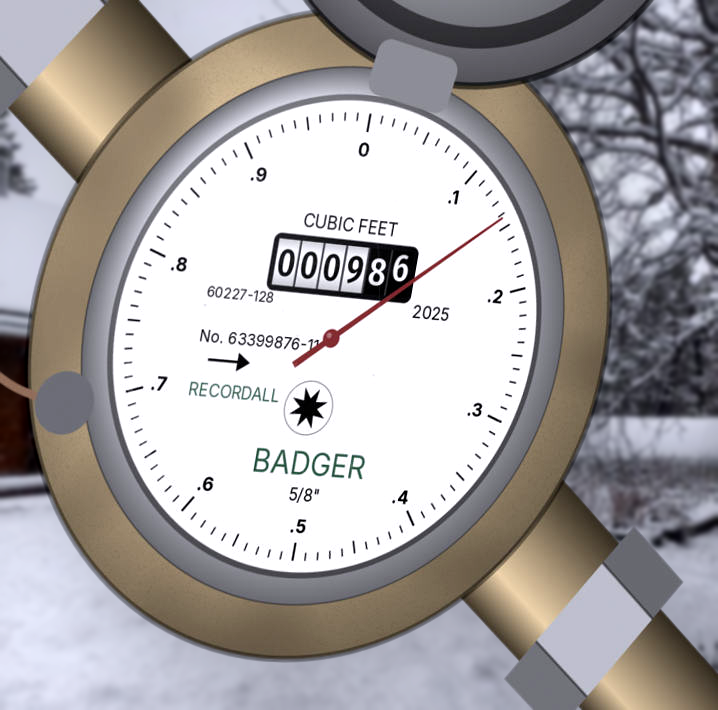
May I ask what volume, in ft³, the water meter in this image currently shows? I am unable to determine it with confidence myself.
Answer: 986.14 ft³
